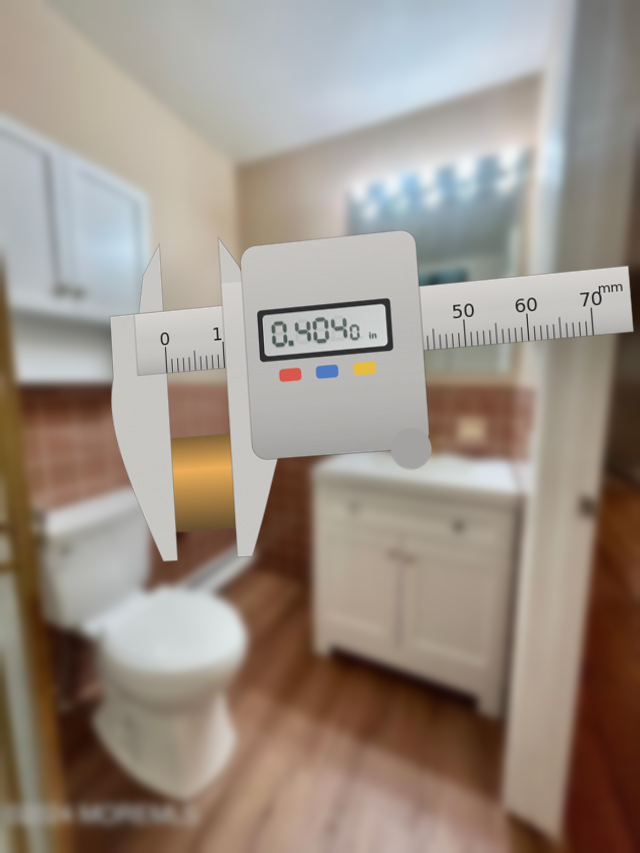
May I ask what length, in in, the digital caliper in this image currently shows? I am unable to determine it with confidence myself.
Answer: 0.4040 in
